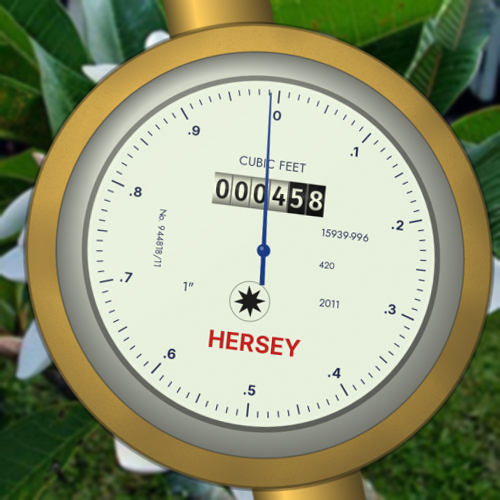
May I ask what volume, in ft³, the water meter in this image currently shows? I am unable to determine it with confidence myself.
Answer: 457.99 ft³
